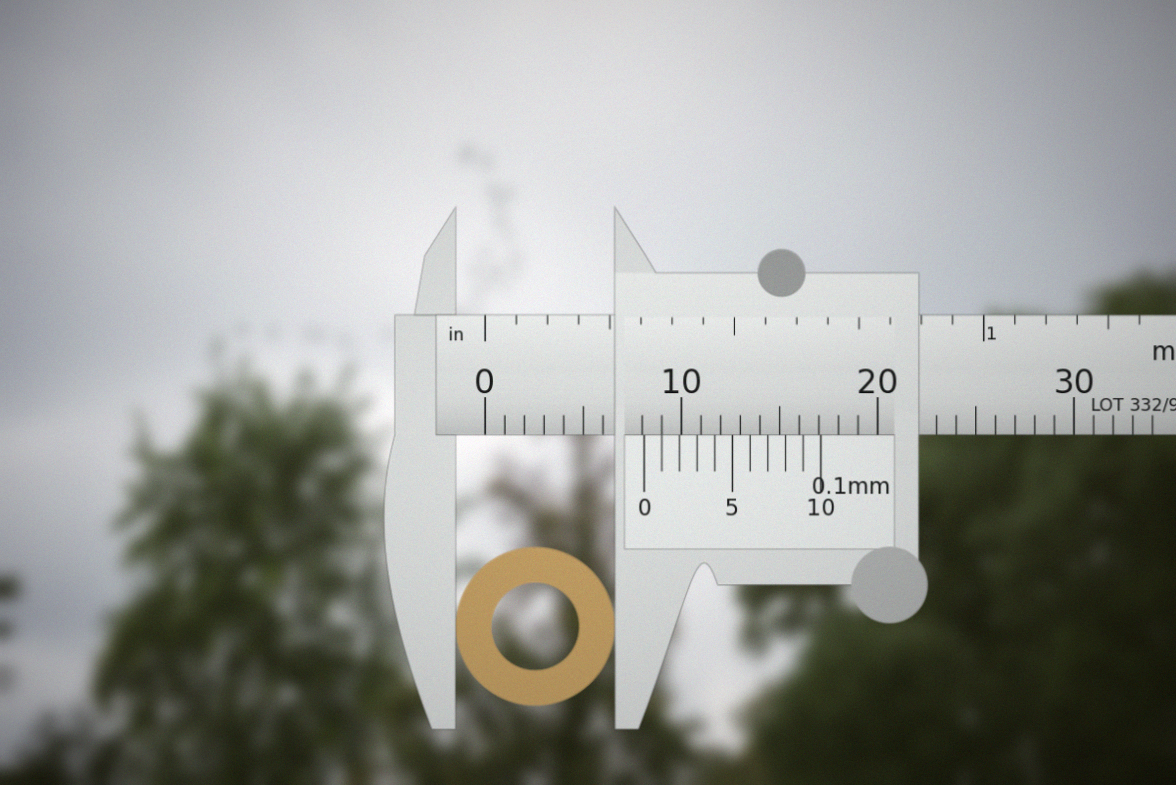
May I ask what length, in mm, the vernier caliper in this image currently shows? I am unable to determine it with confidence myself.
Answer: 8.1 mm
